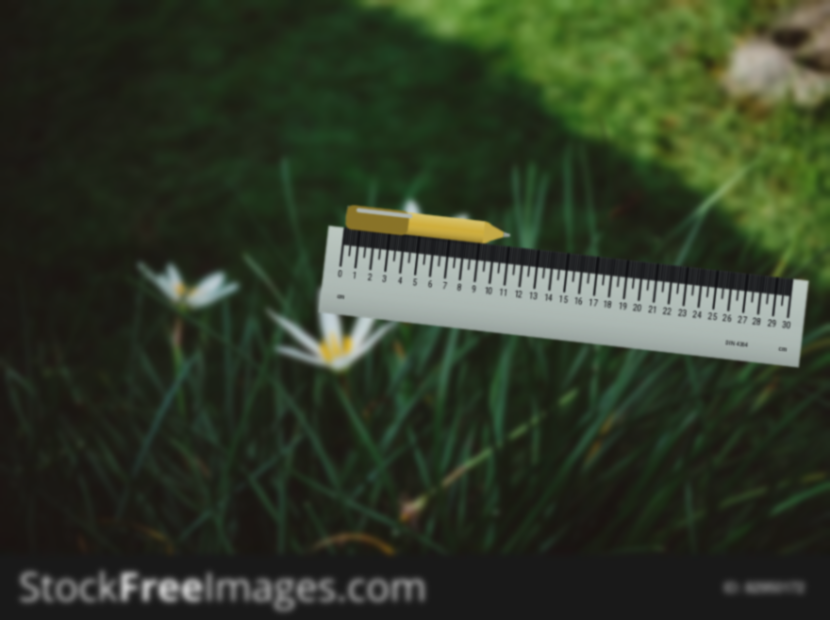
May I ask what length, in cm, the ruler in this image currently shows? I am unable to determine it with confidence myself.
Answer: 11 cm
